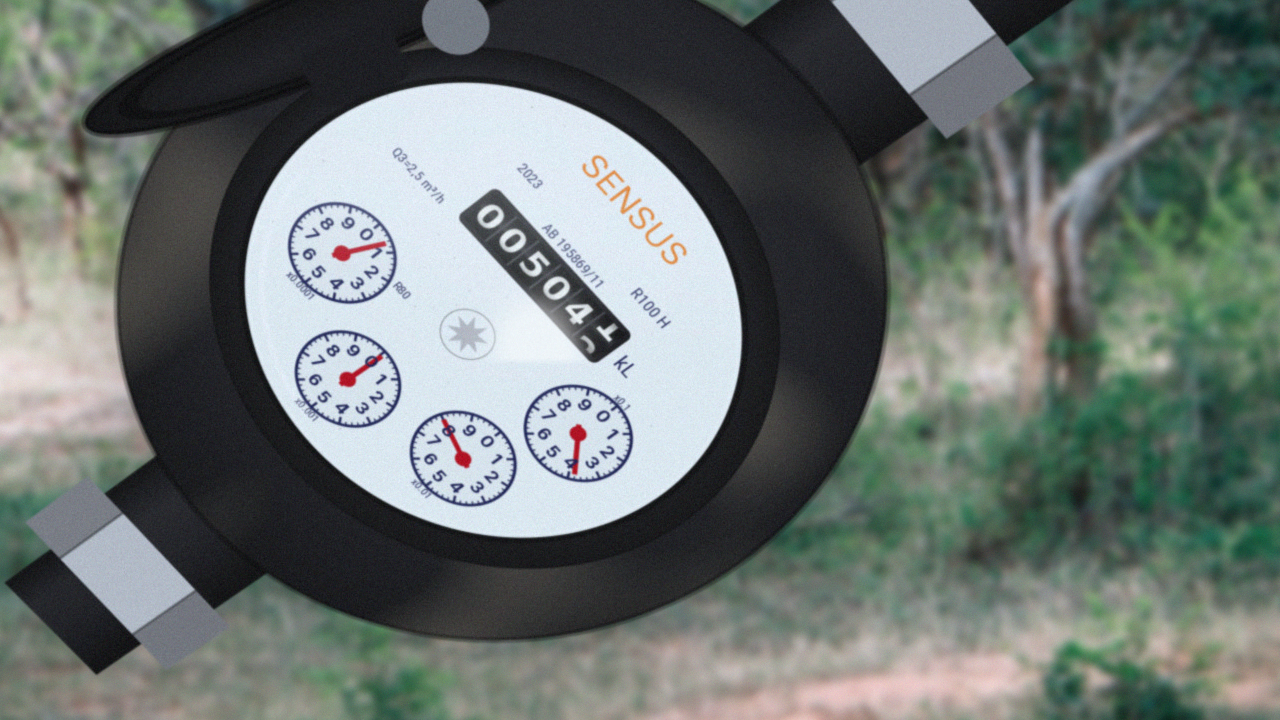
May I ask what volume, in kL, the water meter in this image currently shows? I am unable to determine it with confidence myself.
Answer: 5041.3800 kL
